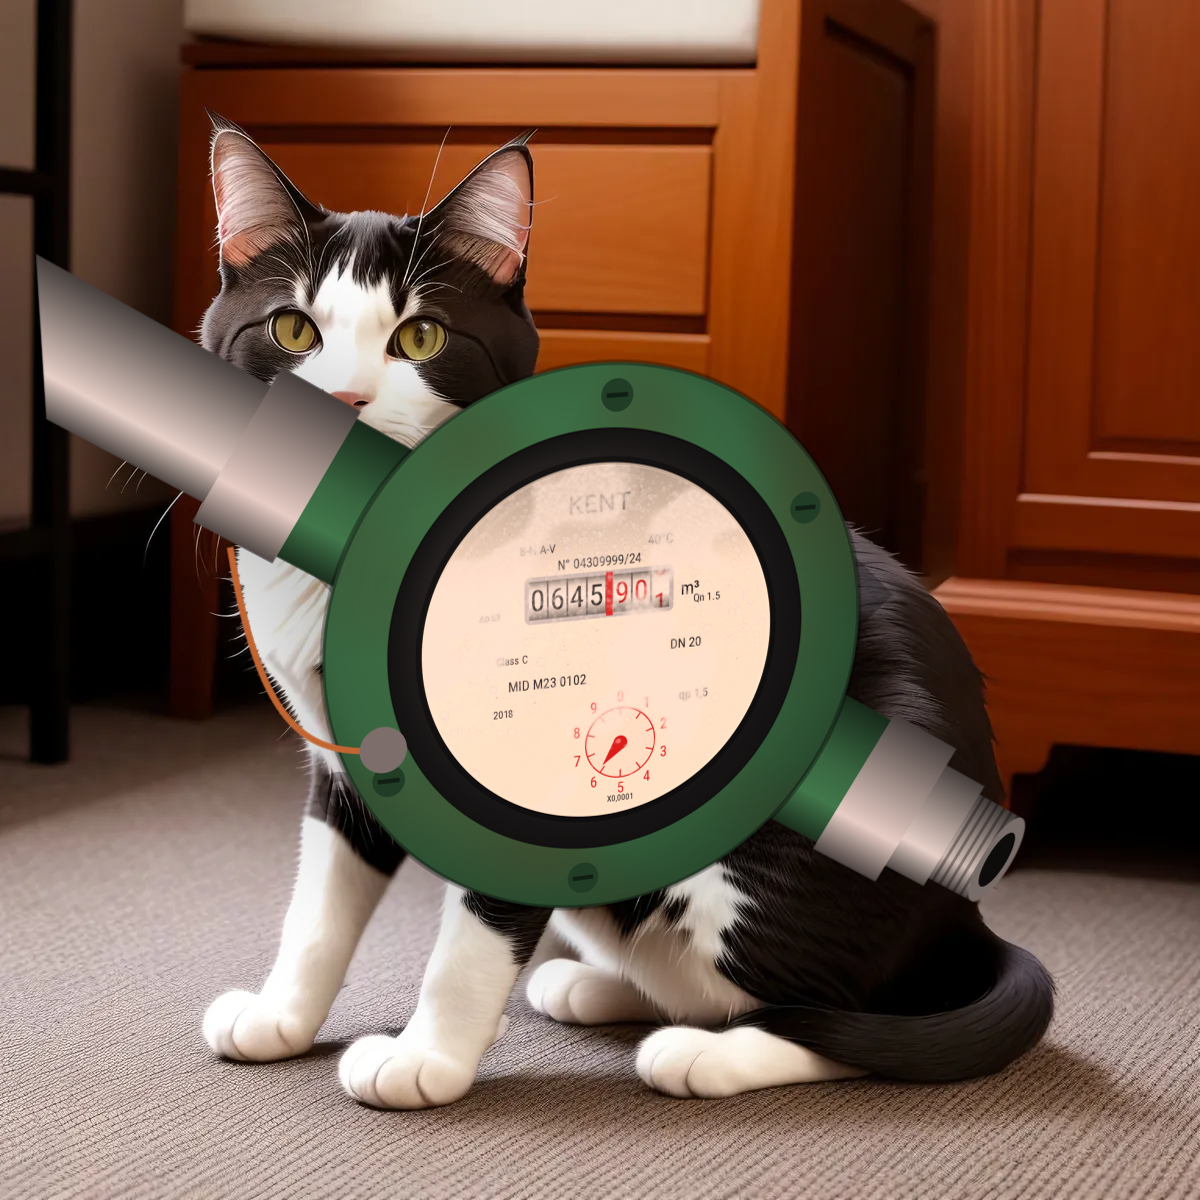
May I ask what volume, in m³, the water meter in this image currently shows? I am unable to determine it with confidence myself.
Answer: 645.9006 m³
